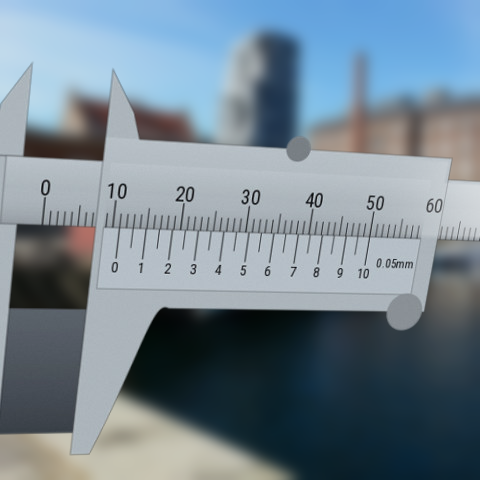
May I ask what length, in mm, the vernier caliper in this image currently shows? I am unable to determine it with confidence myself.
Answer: 11.0 mm
